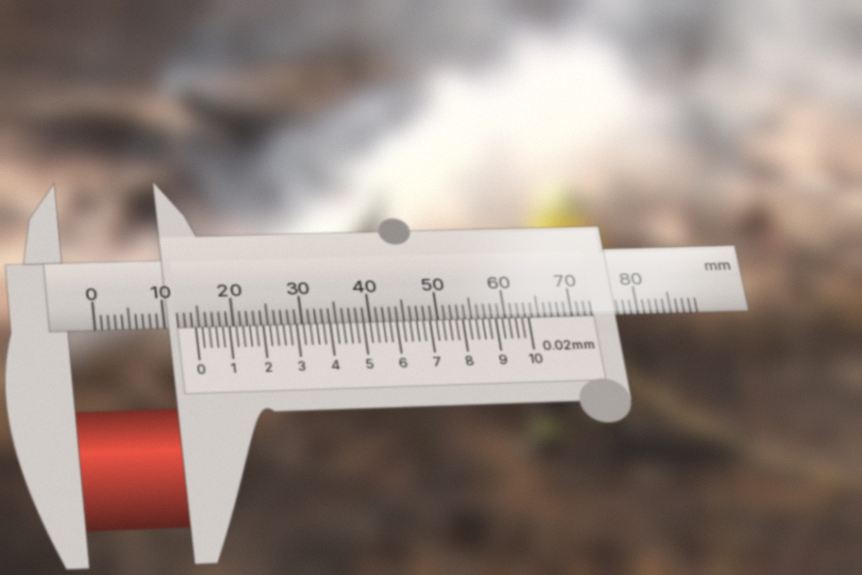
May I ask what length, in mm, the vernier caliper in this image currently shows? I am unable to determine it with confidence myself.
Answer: 14.5 mm
